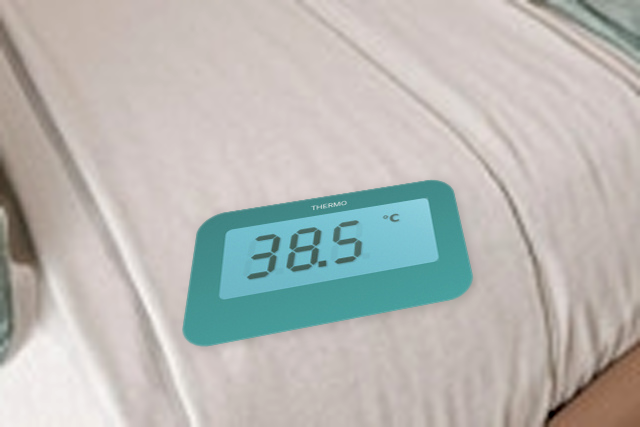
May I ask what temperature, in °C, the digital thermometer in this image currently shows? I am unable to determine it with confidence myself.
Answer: 38.5 °C
